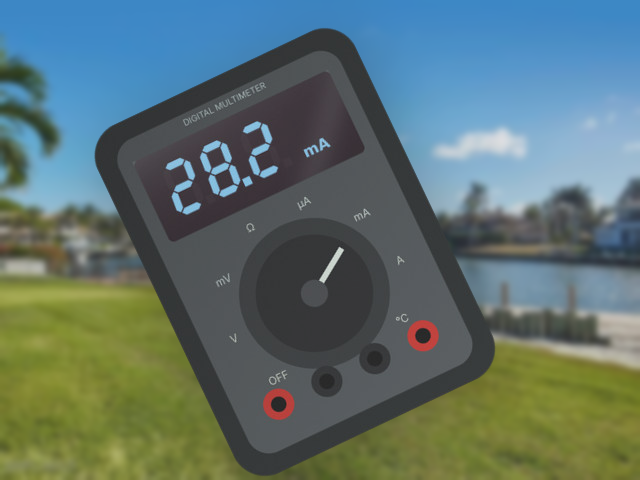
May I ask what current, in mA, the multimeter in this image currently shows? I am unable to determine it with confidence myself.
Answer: 28.2 mA
